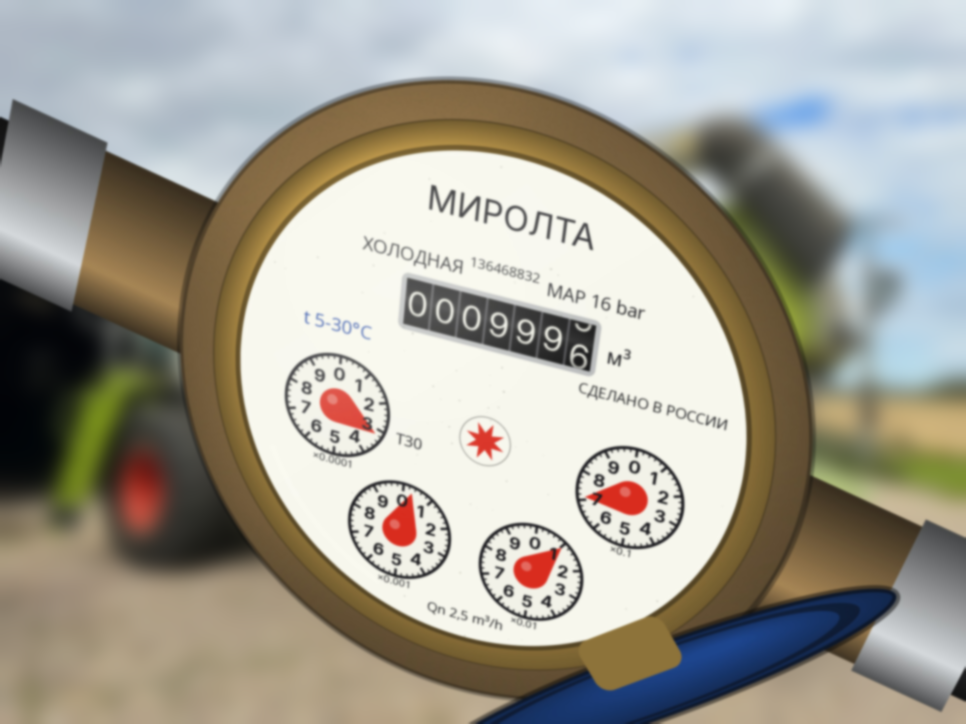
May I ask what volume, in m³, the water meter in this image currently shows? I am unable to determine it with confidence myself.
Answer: 9995.7103 m³
